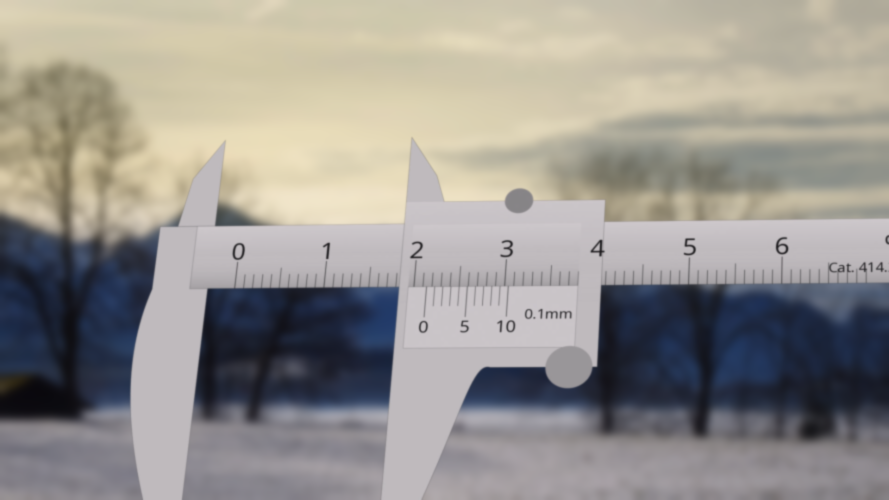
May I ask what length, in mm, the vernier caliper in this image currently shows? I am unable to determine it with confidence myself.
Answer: 21.4 mm
